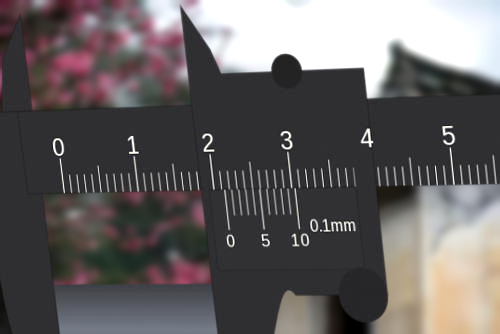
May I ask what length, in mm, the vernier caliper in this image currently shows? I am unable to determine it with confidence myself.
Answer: 21.4 mm
